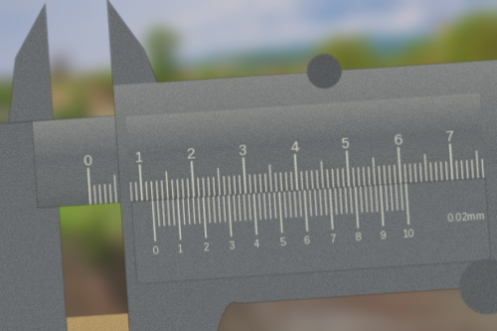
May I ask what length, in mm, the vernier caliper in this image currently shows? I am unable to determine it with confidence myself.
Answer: 12.0 mm
